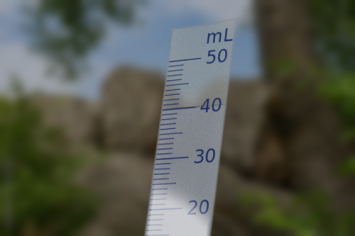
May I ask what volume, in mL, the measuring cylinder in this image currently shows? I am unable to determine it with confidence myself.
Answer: 40 mL
